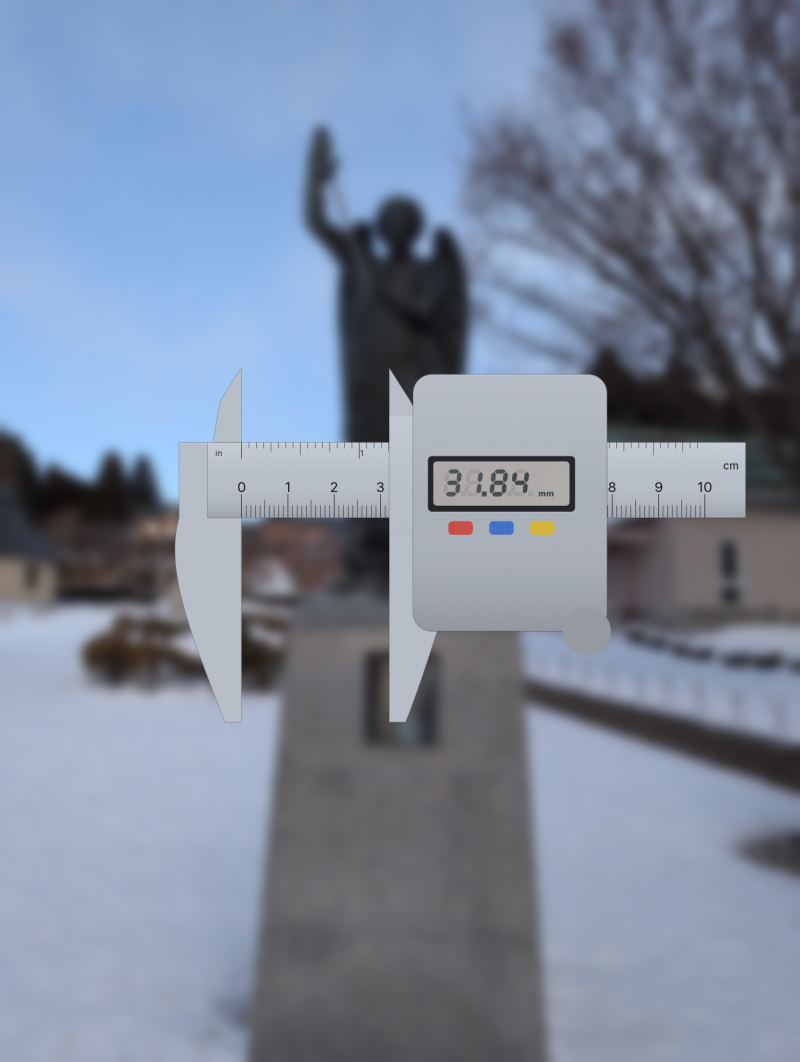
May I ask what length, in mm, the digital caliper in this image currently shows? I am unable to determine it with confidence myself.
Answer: 31.84 mm
